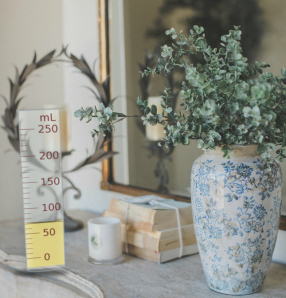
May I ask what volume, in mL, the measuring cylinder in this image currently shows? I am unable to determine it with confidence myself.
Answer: 70 mL
